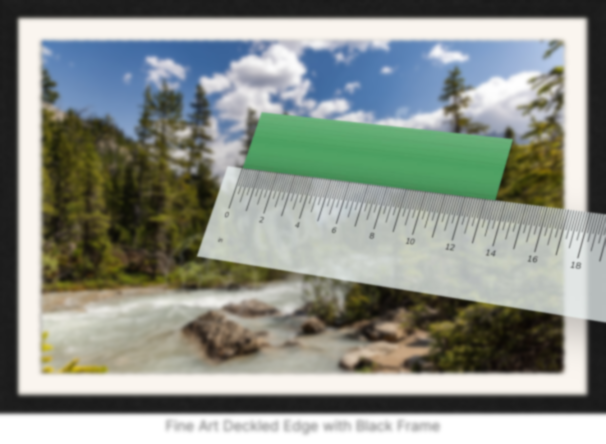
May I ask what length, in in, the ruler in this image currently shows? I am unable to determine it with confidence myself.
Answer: 13.5 in
